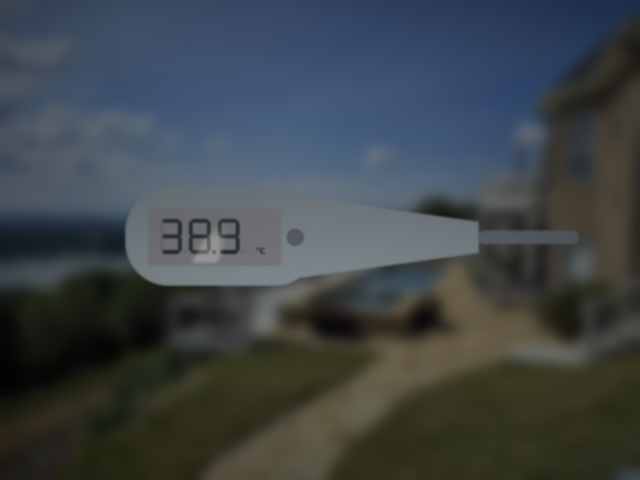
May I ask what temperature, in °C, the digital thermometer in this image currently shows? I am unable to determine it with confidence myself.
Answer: 38.9 °C
